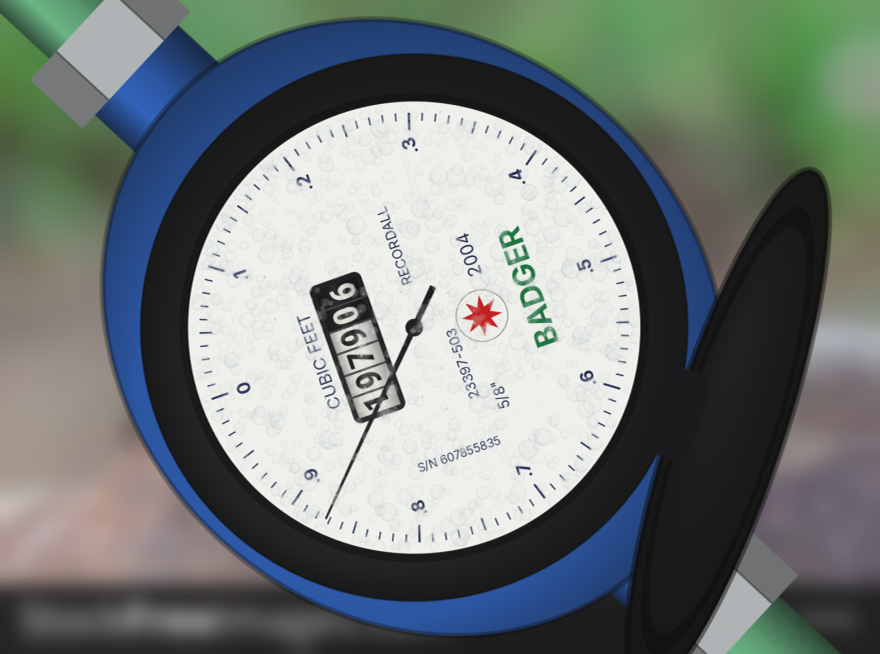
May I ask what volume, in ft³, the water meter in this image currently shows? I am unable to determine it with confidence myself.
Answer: 197905.87 ft³
